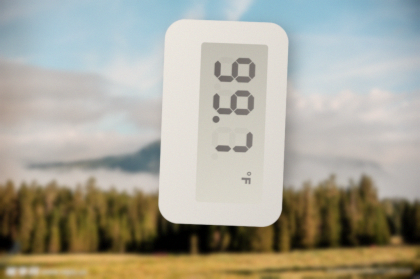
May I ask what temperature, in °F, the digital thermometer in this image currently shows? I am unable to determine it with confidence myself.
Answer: 99.7 °F
